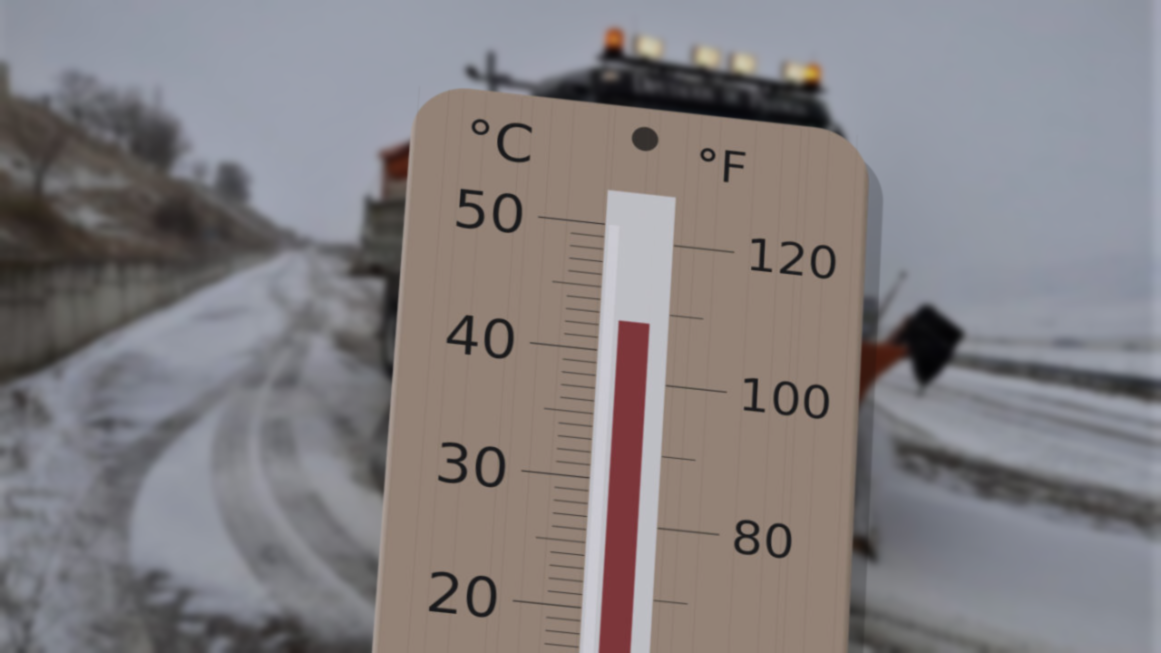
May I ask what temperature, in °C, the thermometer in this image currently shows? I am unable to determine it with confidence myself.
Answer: 42.5 °C
